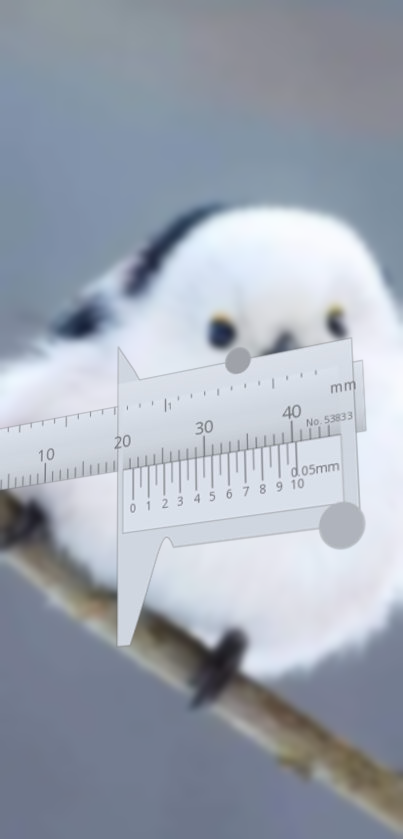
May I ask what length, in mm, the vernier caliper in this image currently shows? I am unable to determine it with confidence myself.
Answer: 21.4 mm
